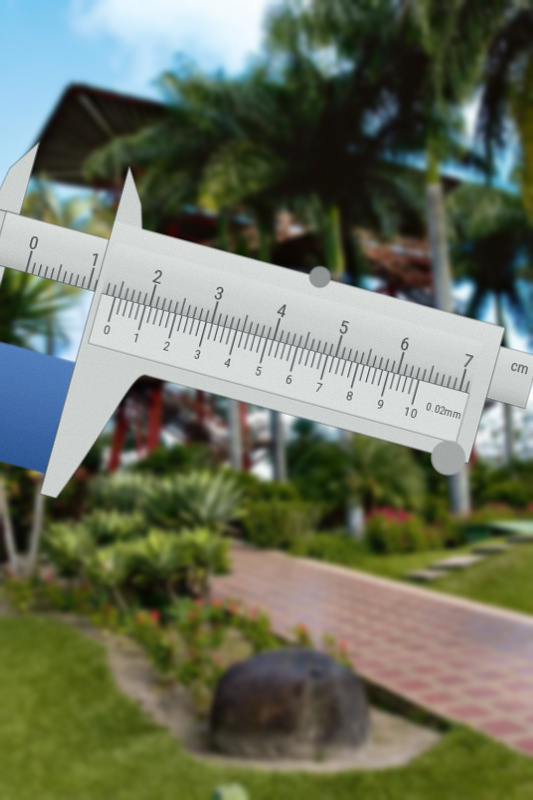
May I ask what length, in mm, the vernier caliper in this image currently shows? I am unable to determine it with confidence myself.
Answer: 14.4 mm
